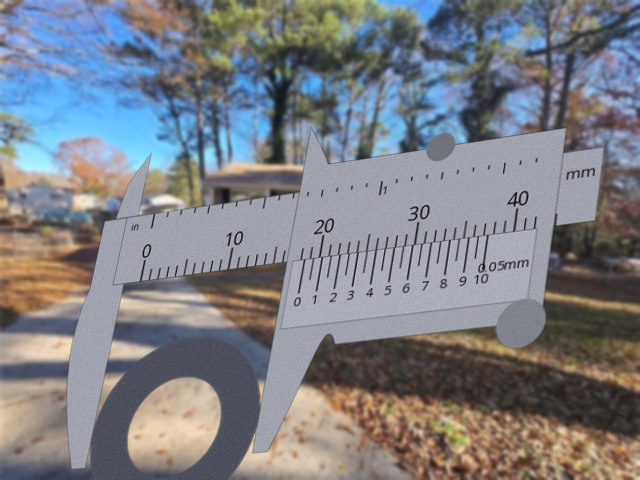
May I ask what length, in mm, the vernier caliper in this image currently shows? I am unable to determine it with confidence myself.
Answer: 18.4 mm
